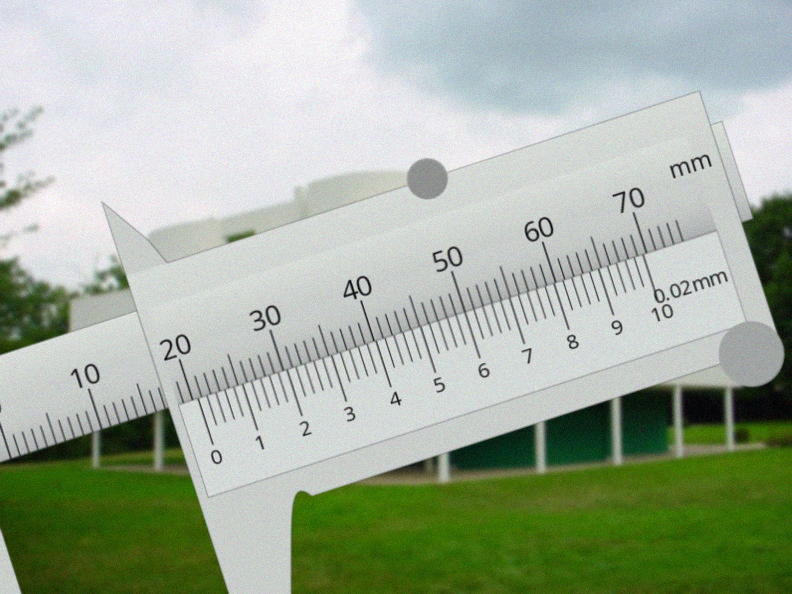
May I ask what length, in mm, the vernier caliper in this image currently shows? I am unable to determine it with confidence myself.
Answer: 20.6 mm
